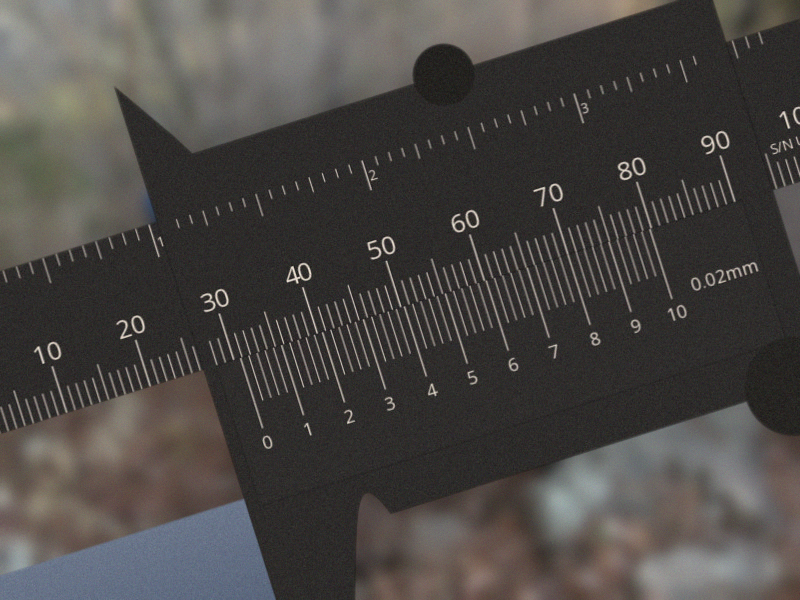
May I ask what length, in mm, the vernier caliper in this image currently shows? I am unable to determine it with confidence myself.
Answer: 30.8 mm
